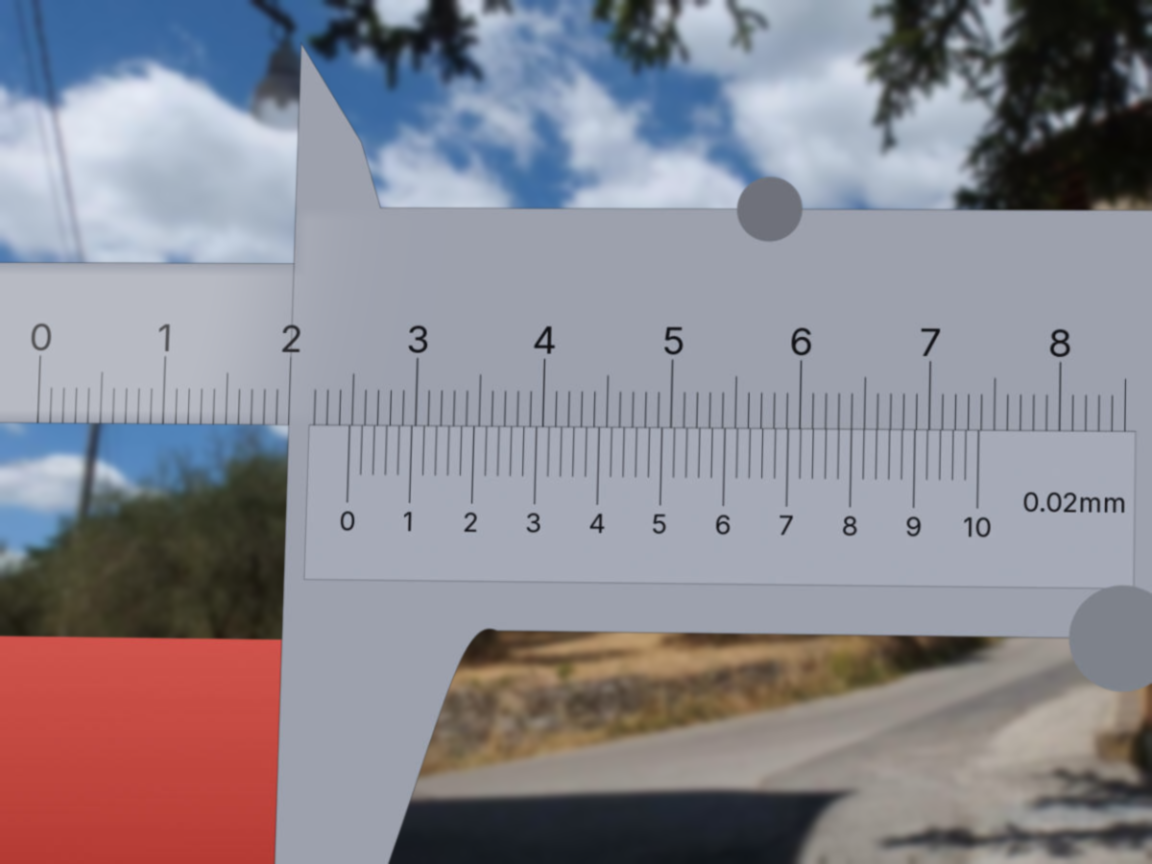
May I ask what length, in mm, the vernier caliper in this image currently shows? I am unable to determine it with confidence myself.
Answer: 24.8 mm
